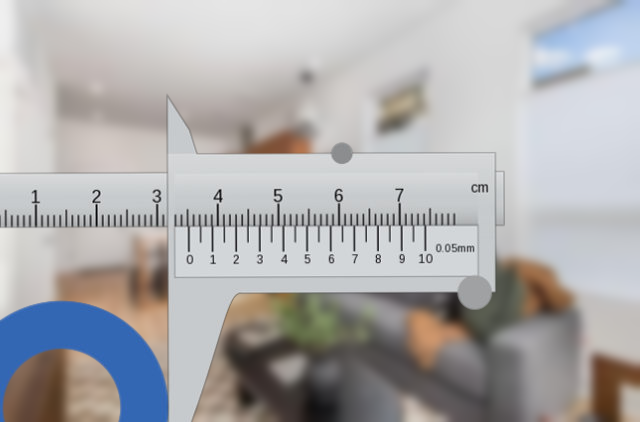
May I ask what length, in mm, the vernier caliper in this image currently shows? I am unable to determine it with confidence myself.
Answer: 35.2 mm
